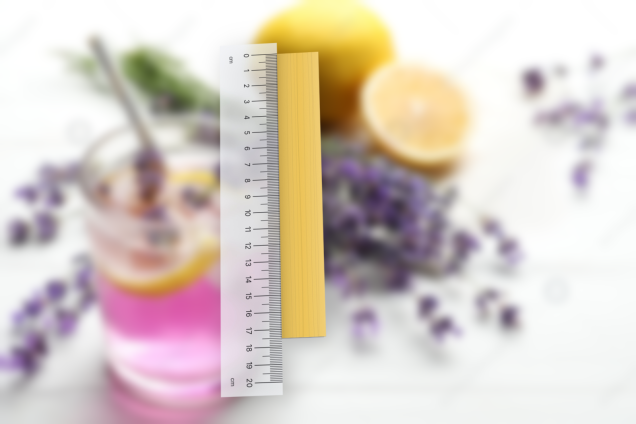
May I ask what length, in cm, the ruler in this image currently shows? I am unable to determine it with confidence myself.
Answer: 17.5 cm
